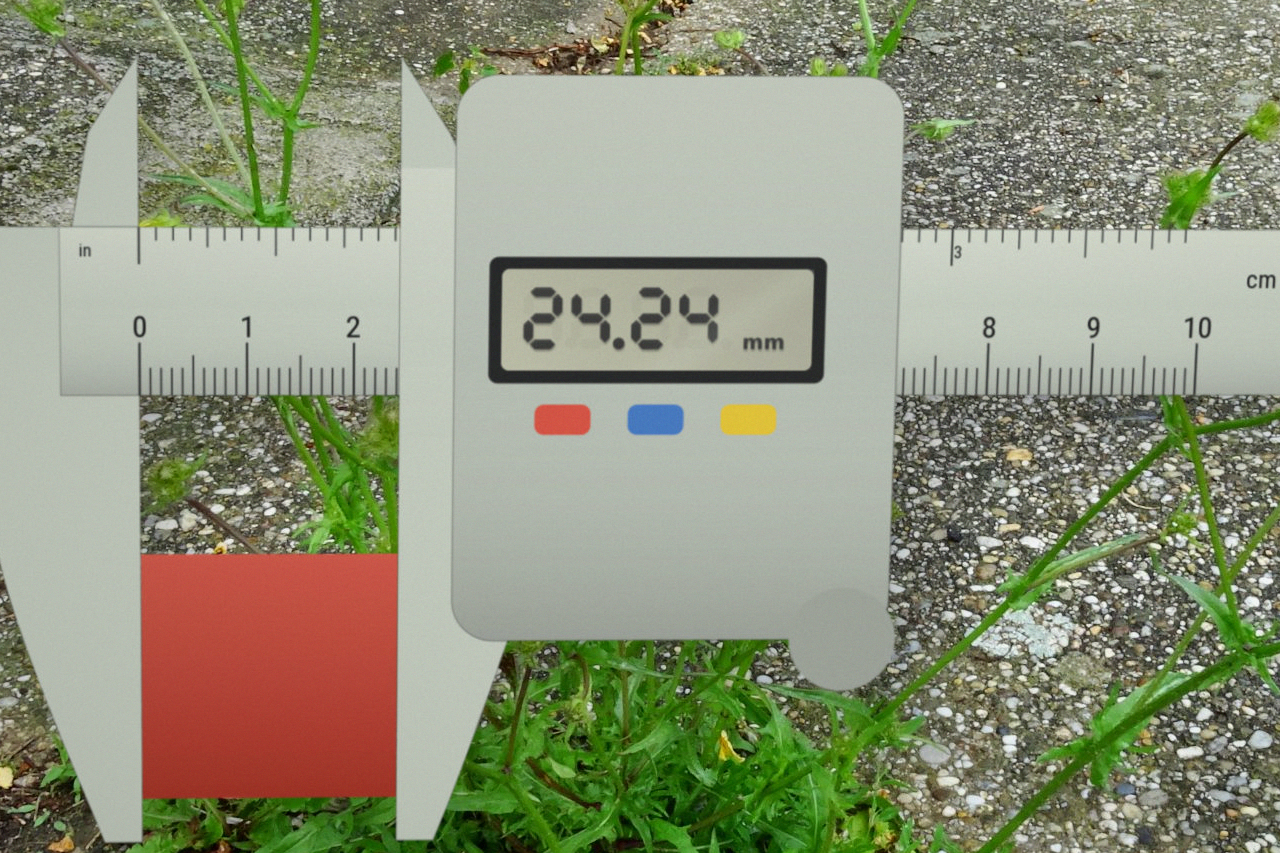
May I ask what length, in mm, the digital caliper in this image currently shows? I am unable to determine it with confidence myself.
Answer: 24.24 mm
